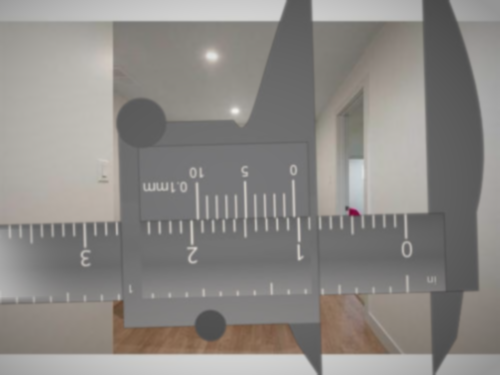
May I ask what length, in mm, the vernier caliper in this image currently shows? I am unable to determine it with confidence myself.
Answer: 10.4 mm
